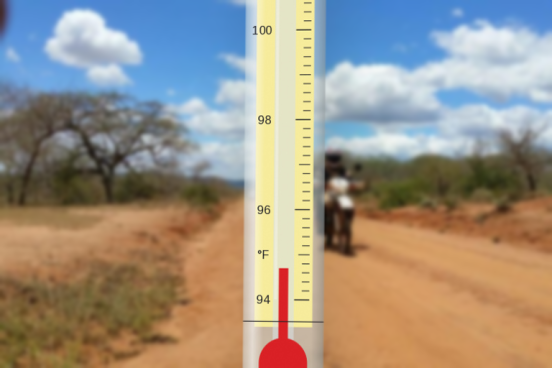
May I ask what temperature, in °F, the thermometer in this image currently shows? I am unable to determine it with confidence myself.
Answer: 94.7 °F
